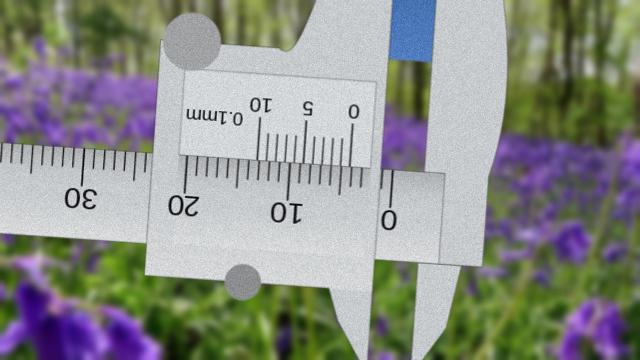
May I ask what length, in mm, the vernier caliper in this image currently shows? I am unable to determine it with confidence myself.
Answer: 4.2 mm
